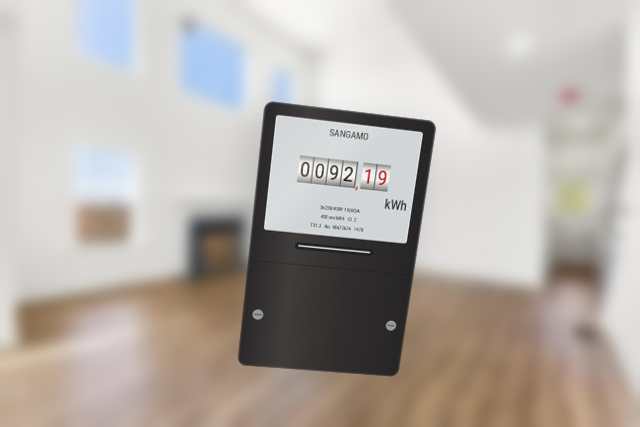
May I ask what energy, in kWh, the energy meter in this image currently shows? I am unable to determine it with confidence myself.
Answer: 92.19 kWh
